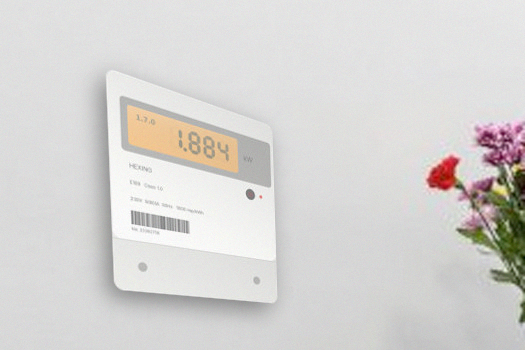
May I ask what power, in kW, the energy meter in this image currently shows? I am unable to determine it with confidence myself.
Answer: 1.884 kW
